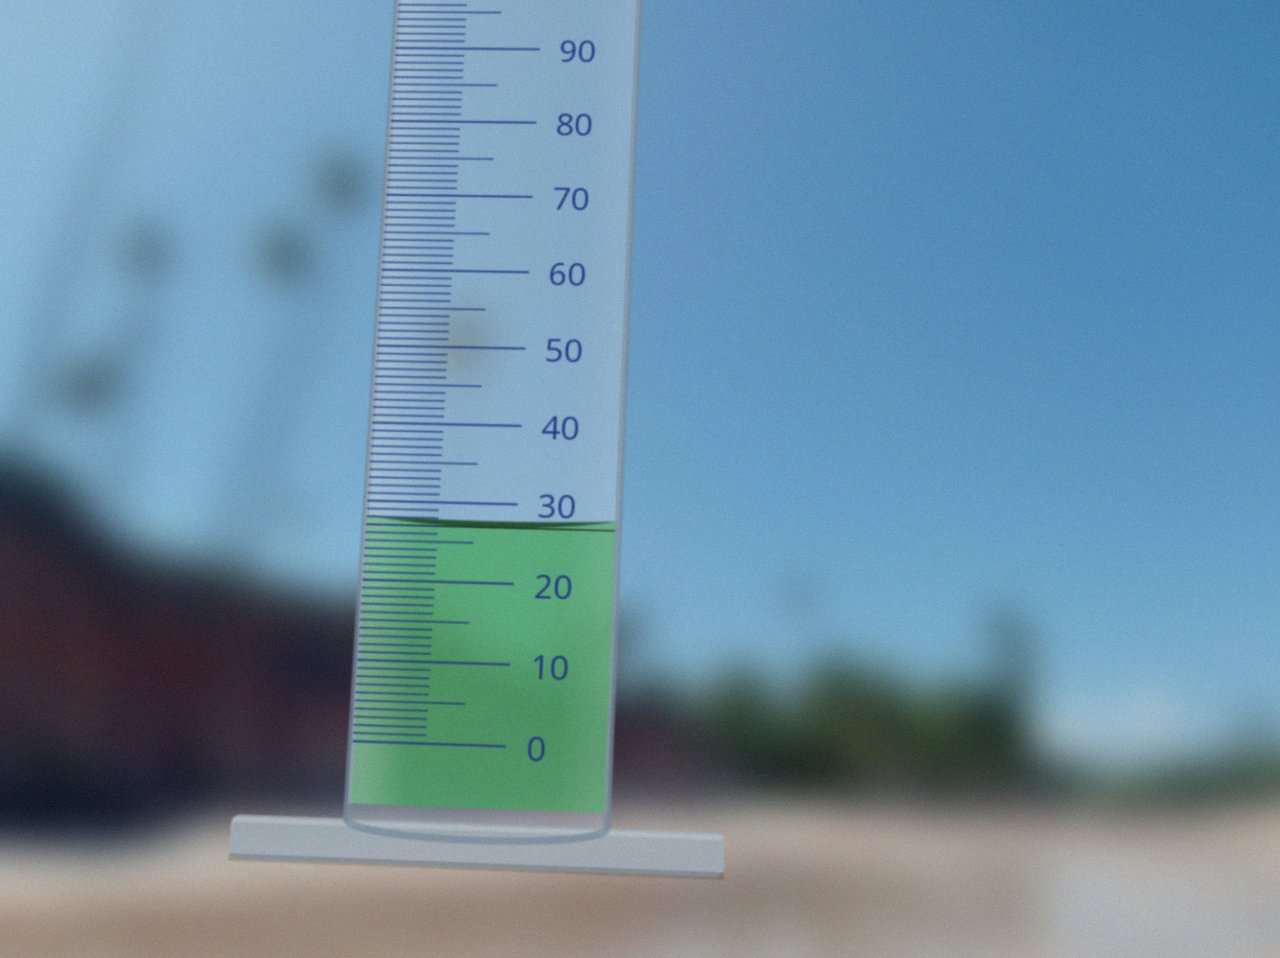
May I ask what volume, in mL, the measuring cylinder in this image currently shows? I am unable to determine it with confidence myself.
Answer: 27 mL
